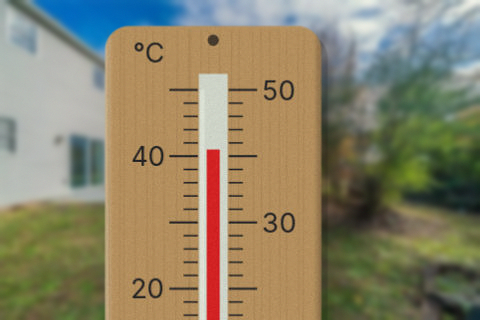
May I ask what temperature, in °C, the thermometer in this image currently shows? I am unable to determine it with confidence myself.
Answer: 41 °C
